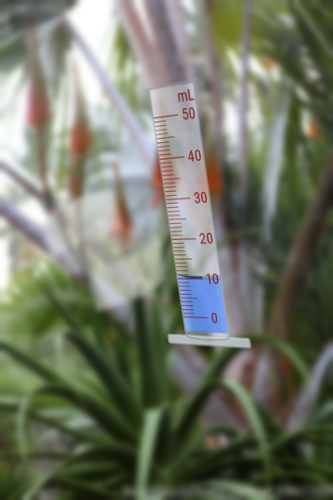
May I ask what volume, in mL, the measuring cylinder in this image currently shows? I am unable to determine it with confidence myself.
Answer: 10 mL
